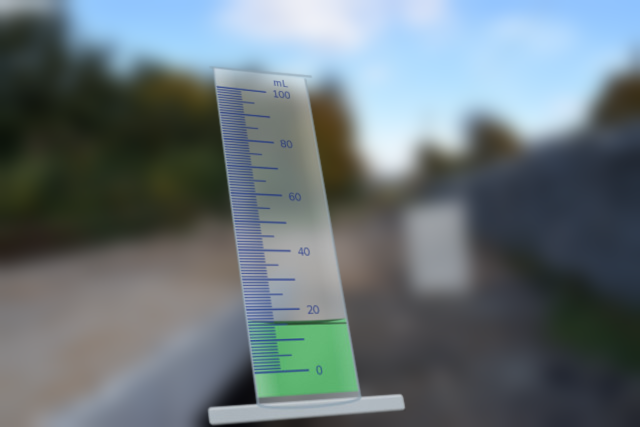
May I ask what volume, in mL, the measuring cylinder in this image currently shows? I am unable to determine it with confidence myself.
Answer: 15 mL
